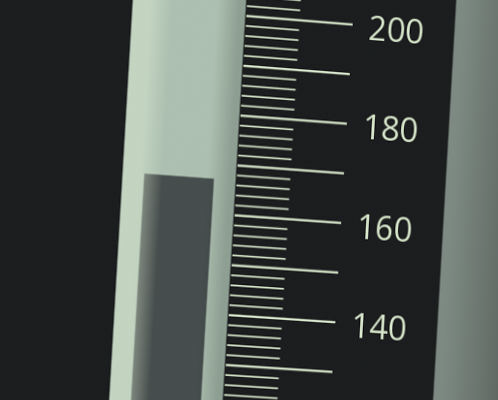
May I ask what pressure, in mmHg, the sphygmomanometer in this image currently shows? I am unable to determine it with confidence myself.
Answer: 167 mmHg
